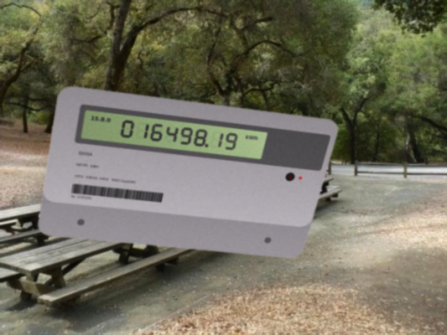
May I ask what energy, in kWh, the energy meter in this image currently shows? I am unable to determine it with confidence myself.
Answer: 16498.19 kWh
